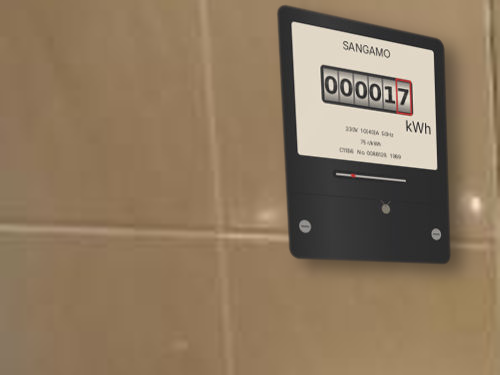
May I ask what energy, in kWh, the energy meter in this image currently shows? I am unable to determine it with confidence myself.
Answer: 1.7 kWh
